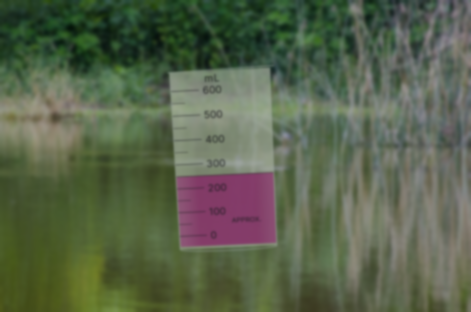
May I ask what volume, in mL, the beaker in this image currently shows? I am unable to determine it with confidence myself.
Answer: 250 mL
